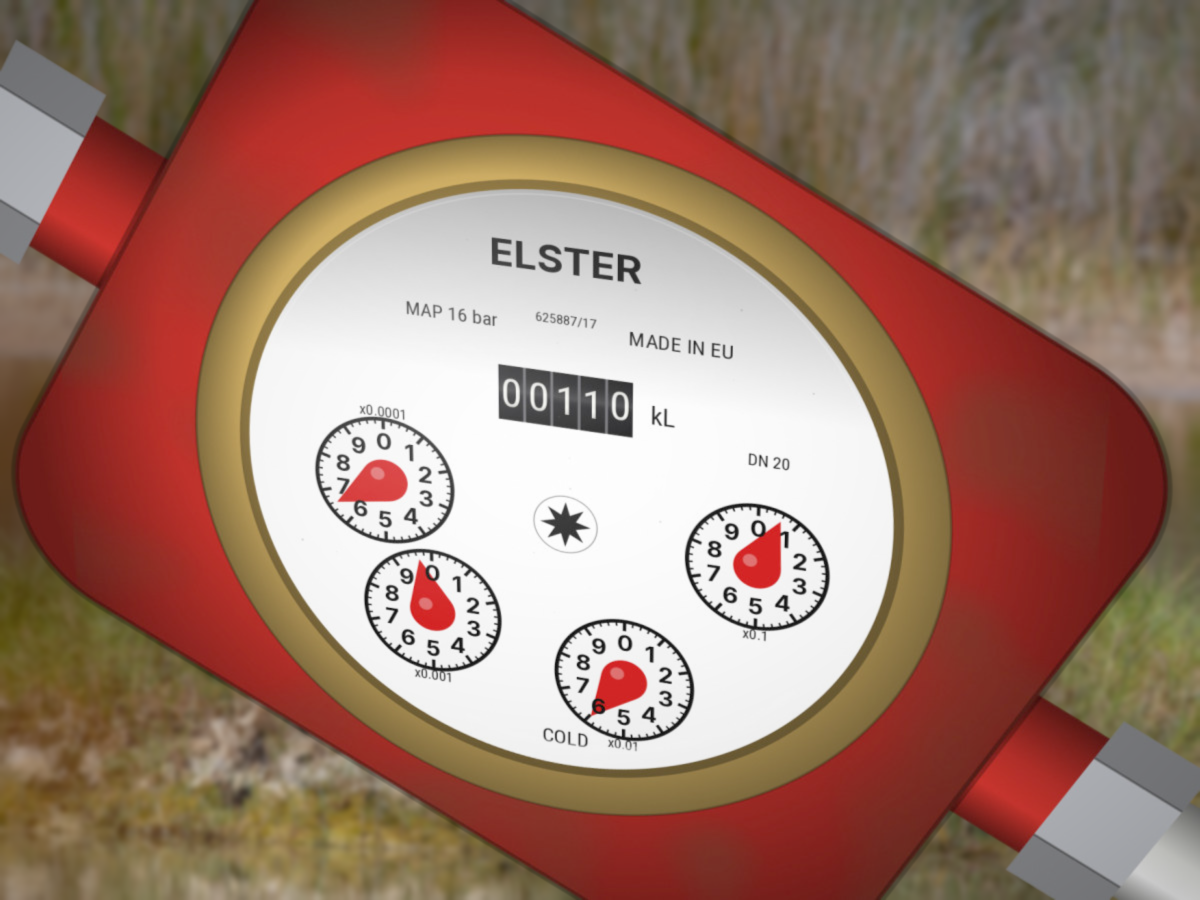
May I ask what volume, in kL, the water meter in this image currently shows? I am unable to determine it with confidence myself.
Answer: 110.0596 kL
